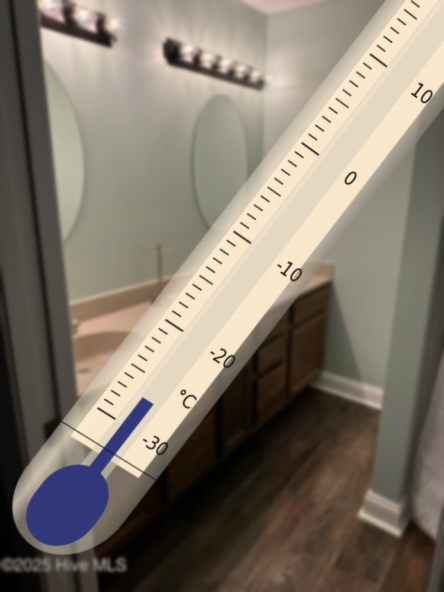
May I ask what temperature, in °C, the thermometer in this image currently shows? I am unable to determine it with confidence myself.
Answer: -27 °C
